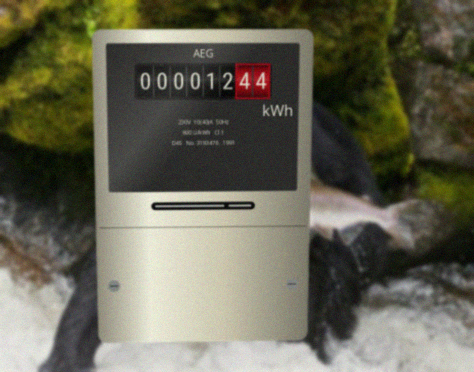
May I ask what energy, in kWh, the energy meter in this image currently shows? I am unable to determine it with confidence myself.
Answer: 12.44 kWh
